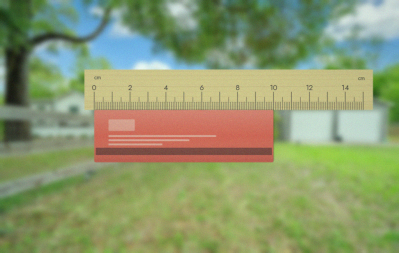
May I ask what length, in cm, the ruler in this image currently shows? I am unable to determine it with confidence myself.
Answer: 10 cm
